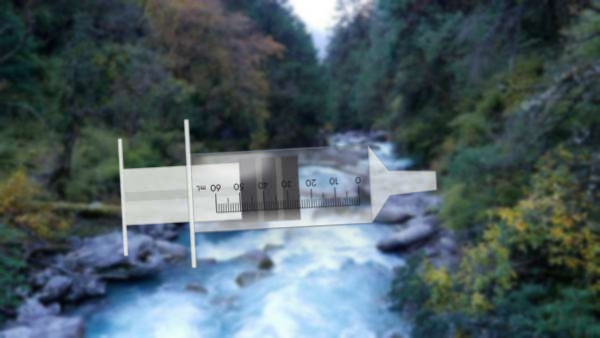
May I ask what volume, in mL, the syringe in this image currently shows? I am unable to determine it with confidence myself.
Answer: 25 mL
